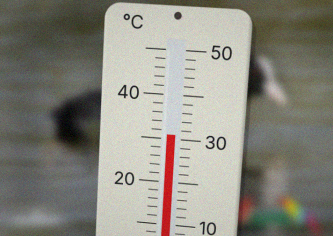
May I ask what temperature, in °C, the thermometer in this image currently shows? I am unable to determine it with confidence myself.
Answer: 31 °C
